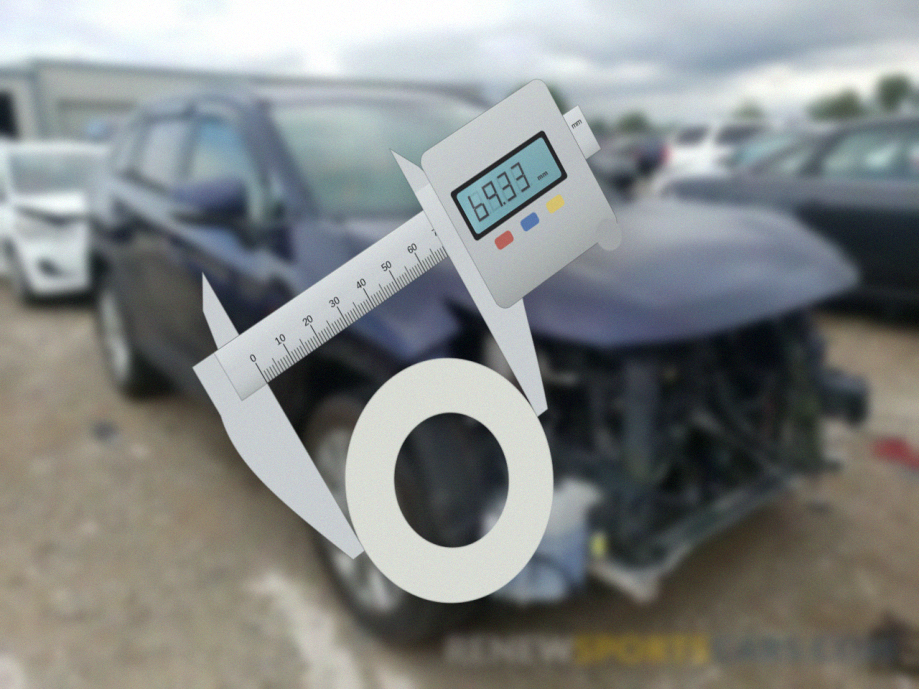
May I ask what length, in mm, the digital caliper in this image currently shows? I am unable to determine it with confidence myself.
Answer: 69.33 mm
